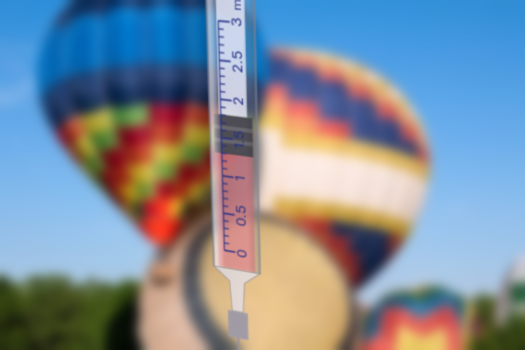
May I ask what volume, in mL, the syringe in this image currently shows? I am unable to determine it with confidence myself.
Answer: 1.3 mL
